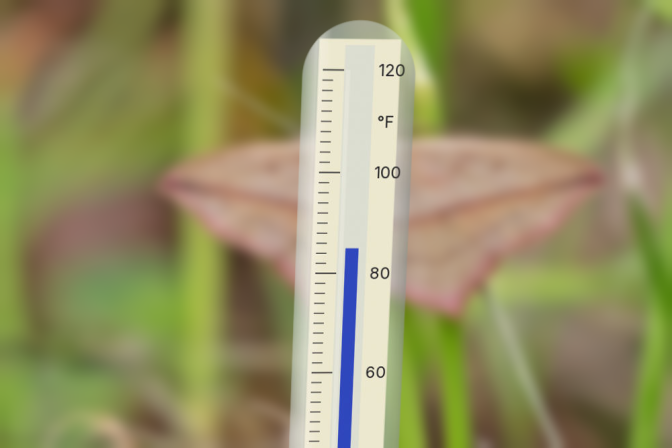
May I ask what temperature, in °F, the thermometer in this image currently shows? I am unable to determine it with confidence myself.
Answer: 85 °F
